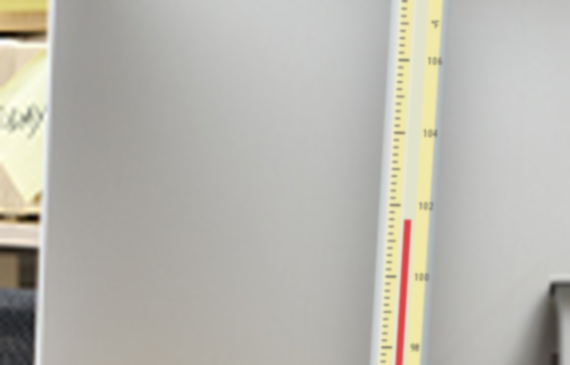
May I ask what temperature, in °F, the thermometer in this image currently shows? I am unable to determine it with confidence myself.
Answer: 101.6 °F
